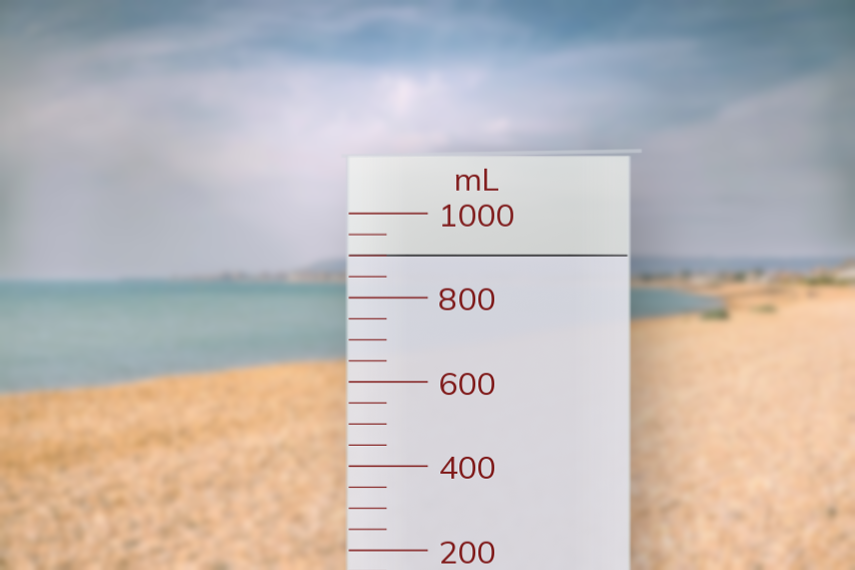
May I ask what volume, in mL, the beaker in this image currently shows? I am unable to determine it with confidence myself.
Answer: 900 mL
